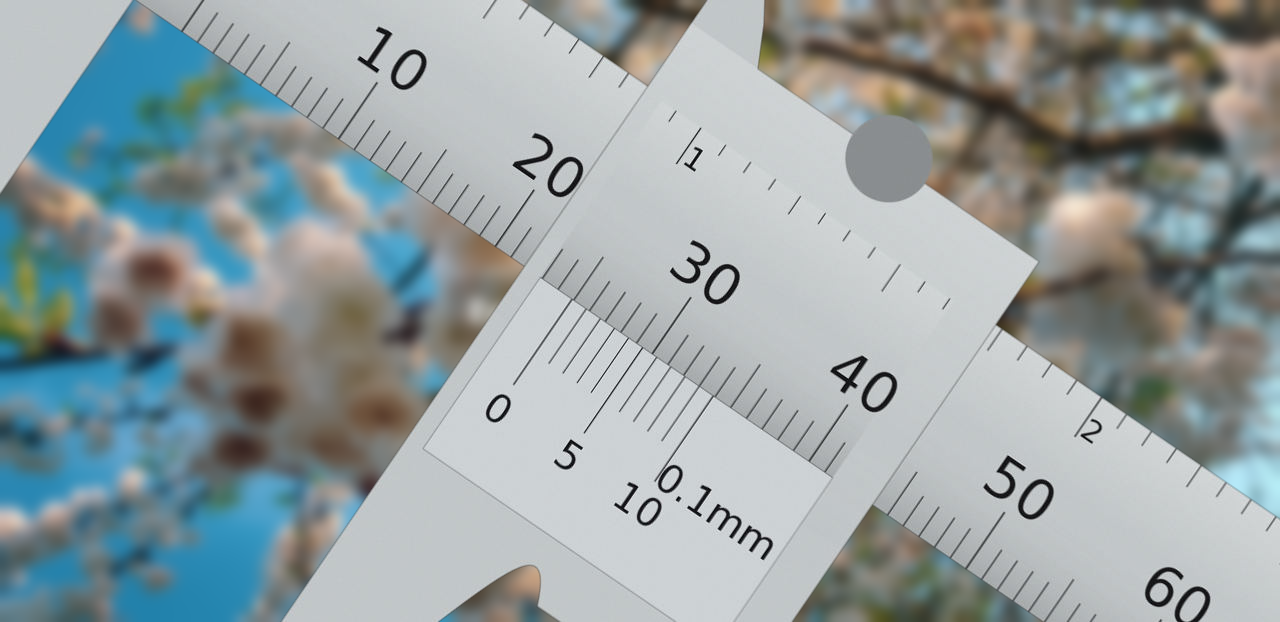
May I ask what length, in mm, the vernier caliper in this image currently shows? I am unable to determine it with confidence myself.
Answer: 24.9 mm
